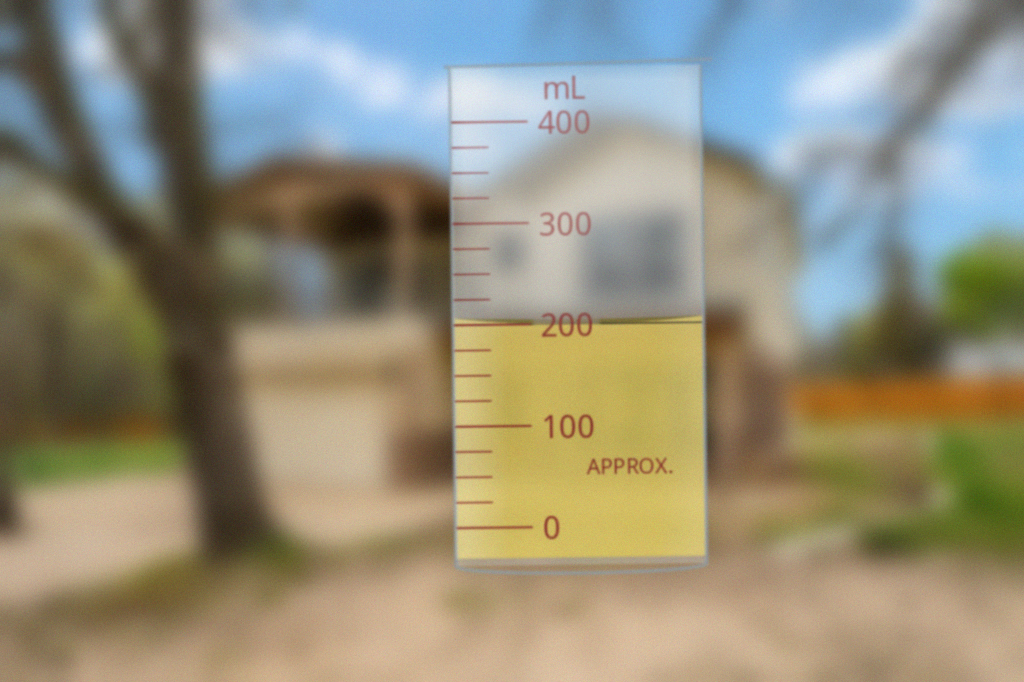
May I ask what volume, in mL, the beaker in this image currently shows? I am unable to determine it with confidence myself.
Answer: 200 mL
